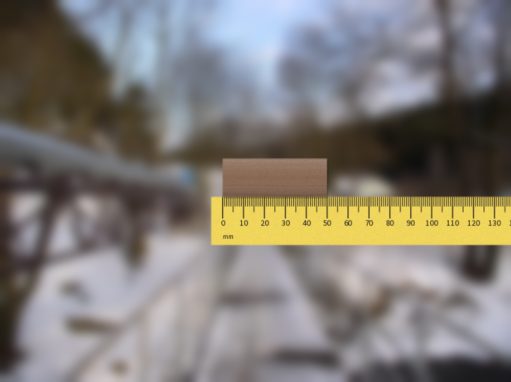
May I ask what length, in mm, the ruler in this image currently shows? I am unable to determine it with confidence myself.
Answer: 50 mm
